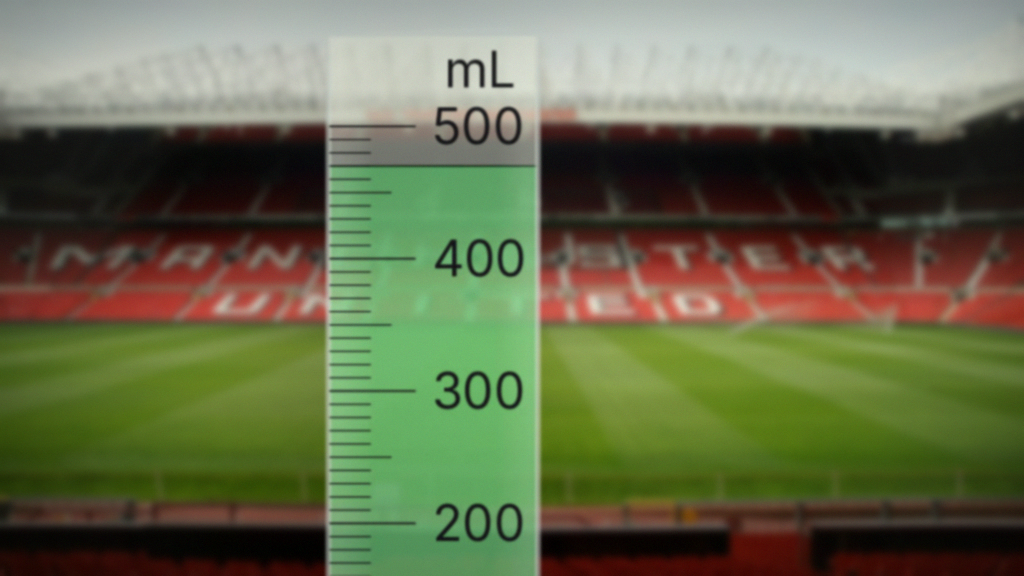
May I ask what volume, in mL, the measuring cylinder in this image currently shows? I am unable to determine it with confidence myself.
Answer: 470 mL
